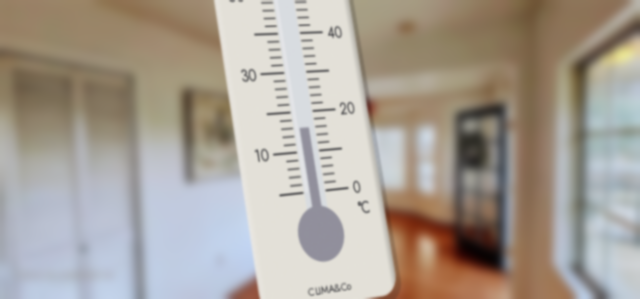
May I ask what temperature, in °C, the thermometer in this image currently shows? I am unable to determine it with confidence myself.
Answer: 16 °C
